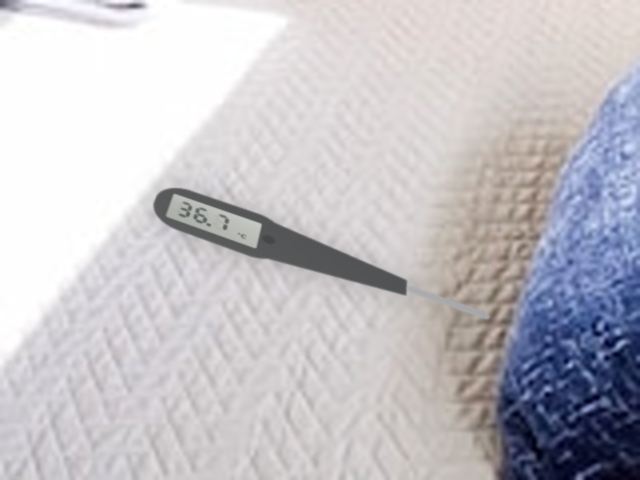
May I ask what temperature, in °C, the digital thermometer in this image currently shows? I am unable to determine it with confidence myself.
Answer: 36.7 °C
